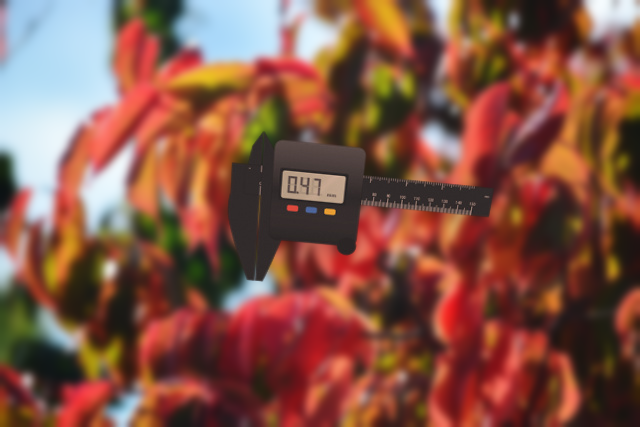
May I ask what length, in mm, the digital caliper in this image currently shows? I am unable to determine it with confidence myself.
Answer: 0.47 mm
